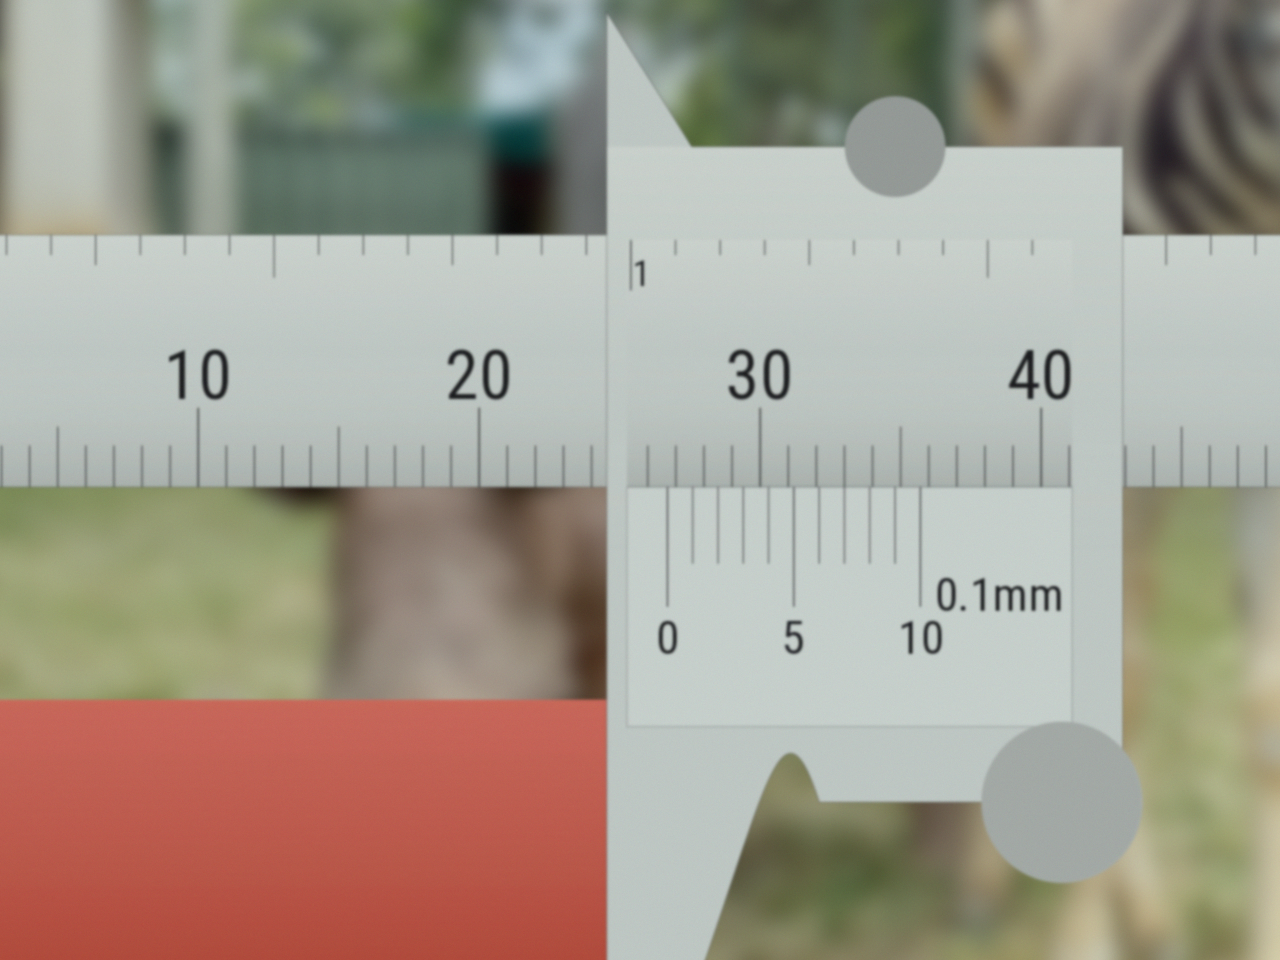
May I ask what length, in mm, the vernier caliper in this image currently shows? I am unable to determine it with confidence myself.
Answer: 26.7 mm
